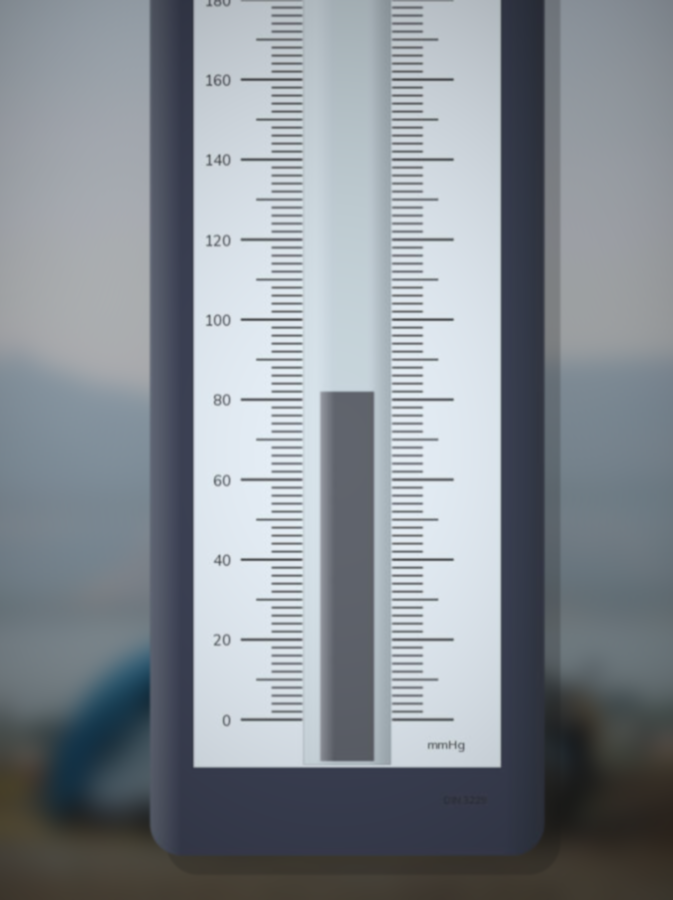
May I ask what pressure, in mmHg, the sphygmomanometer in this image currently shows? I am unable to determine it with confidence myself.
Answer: 82 mmHg
